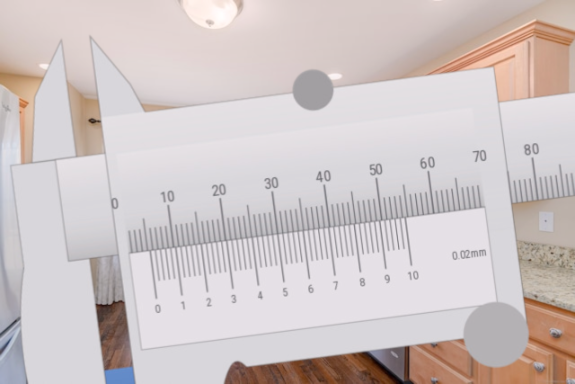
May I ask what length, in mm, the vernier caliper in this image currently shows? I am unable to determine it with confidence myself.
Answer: 5.5 mm
